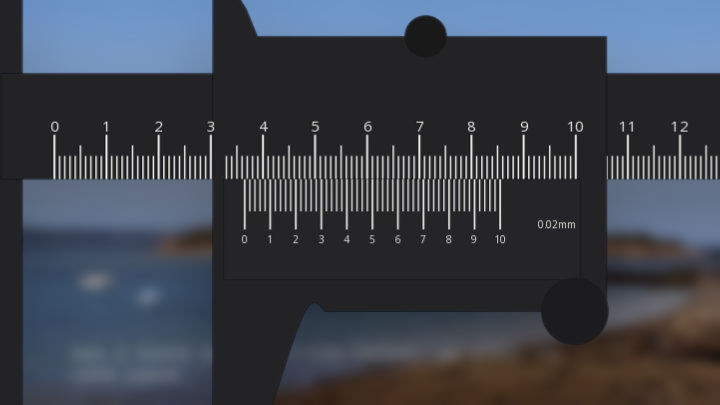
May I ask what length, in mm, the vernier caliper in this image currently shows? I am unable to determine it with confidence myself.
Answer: 36.5 mm
